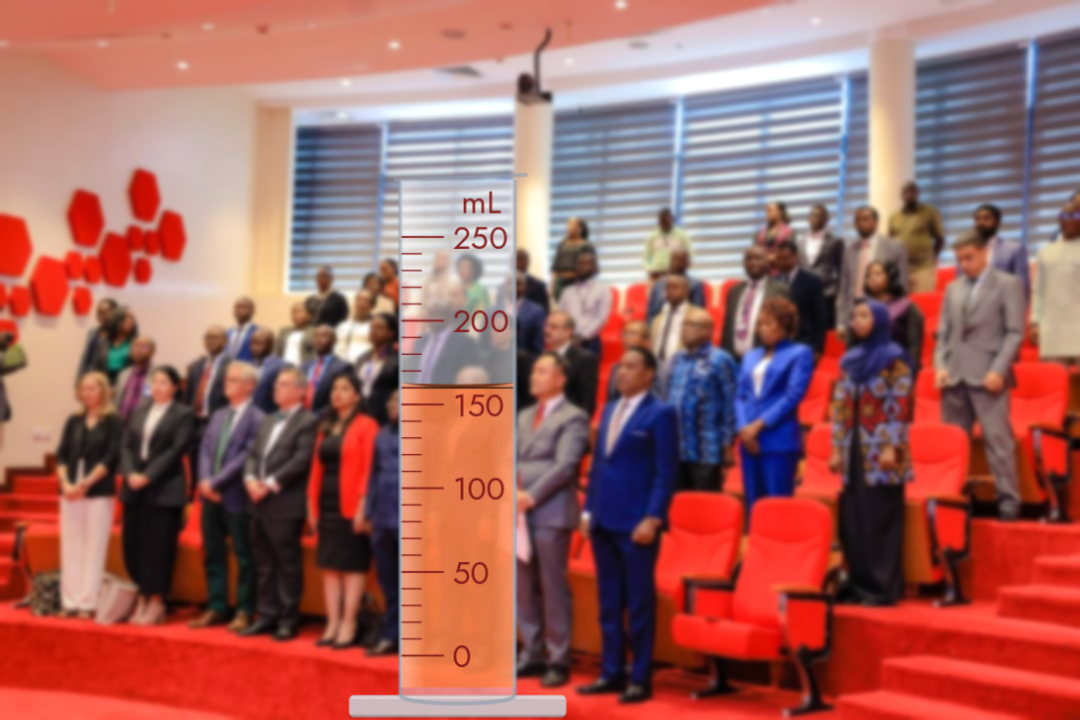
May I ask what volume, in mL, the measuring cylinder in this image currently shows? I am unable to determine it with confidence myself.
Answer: 160 mL
